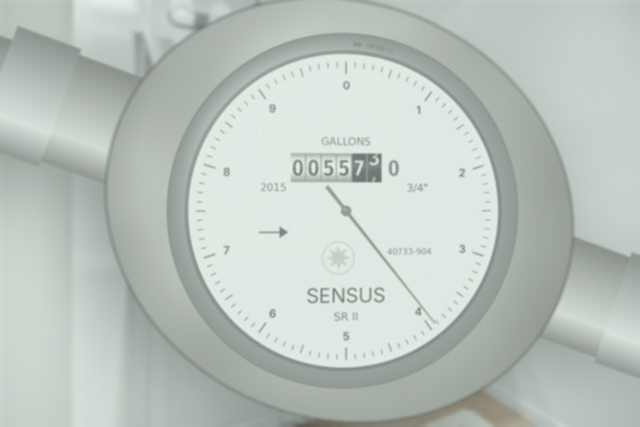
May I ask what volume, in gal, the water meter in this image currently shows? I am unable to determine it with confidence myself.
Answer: 55733.9 gal
